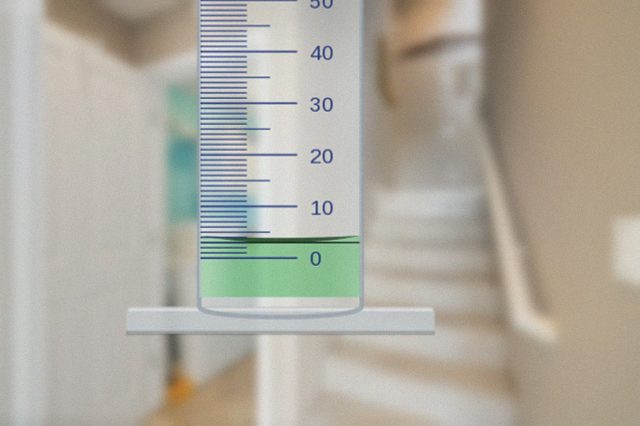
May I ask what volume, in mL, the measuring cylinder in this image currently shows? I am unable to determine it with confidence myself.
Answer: 3 mL
